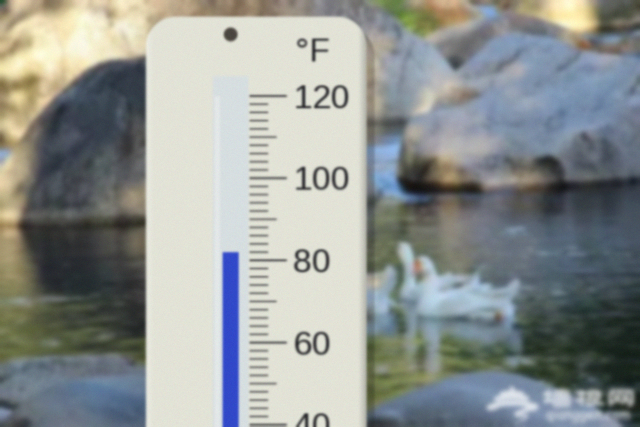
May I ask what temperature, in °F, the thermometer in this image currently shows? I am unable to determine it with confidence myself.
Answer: 82 °F
